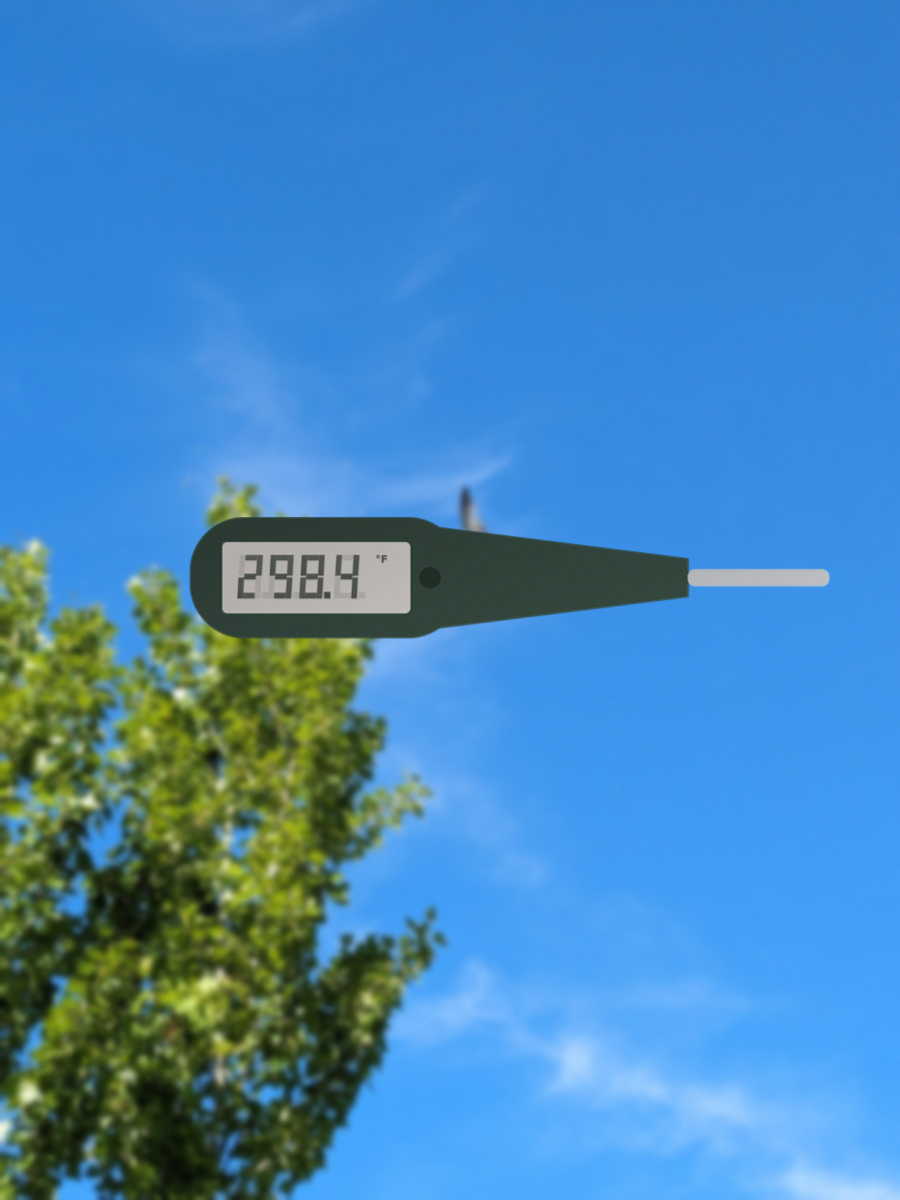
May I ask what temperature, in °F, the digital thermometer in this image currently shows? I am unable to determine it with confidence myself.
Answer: 298.4 °F
